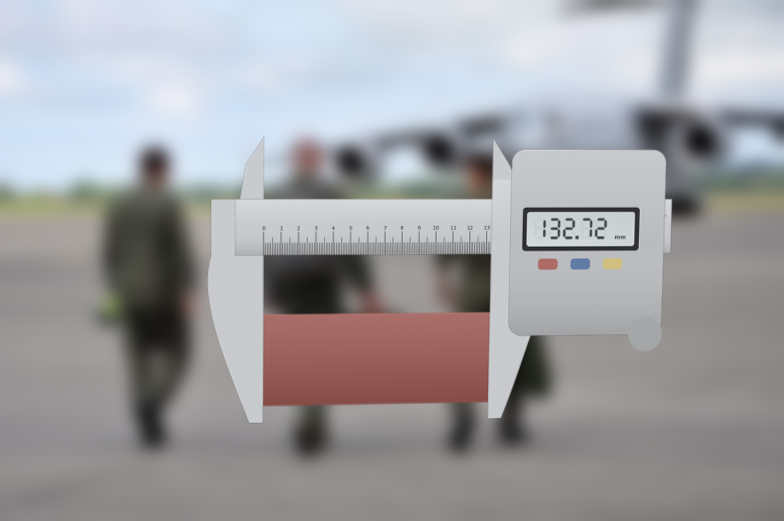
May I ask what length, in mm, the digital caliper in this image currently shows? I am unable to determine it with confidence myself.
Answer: 132.72 mm
